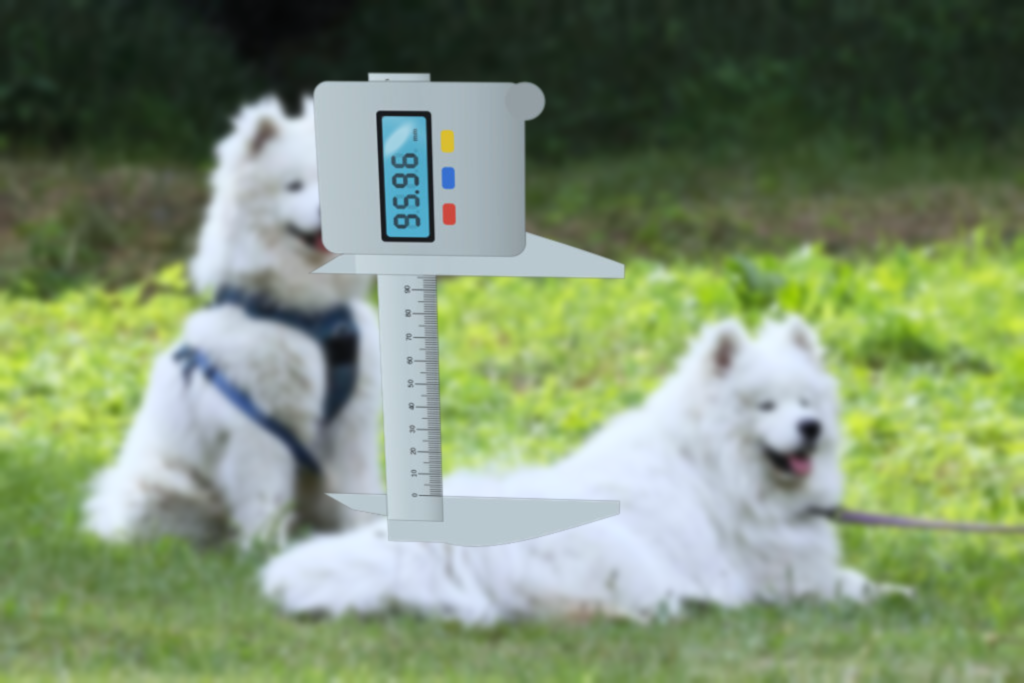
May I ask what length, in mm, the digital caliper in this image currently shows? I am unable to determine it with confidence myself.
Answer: 95.96 mm
